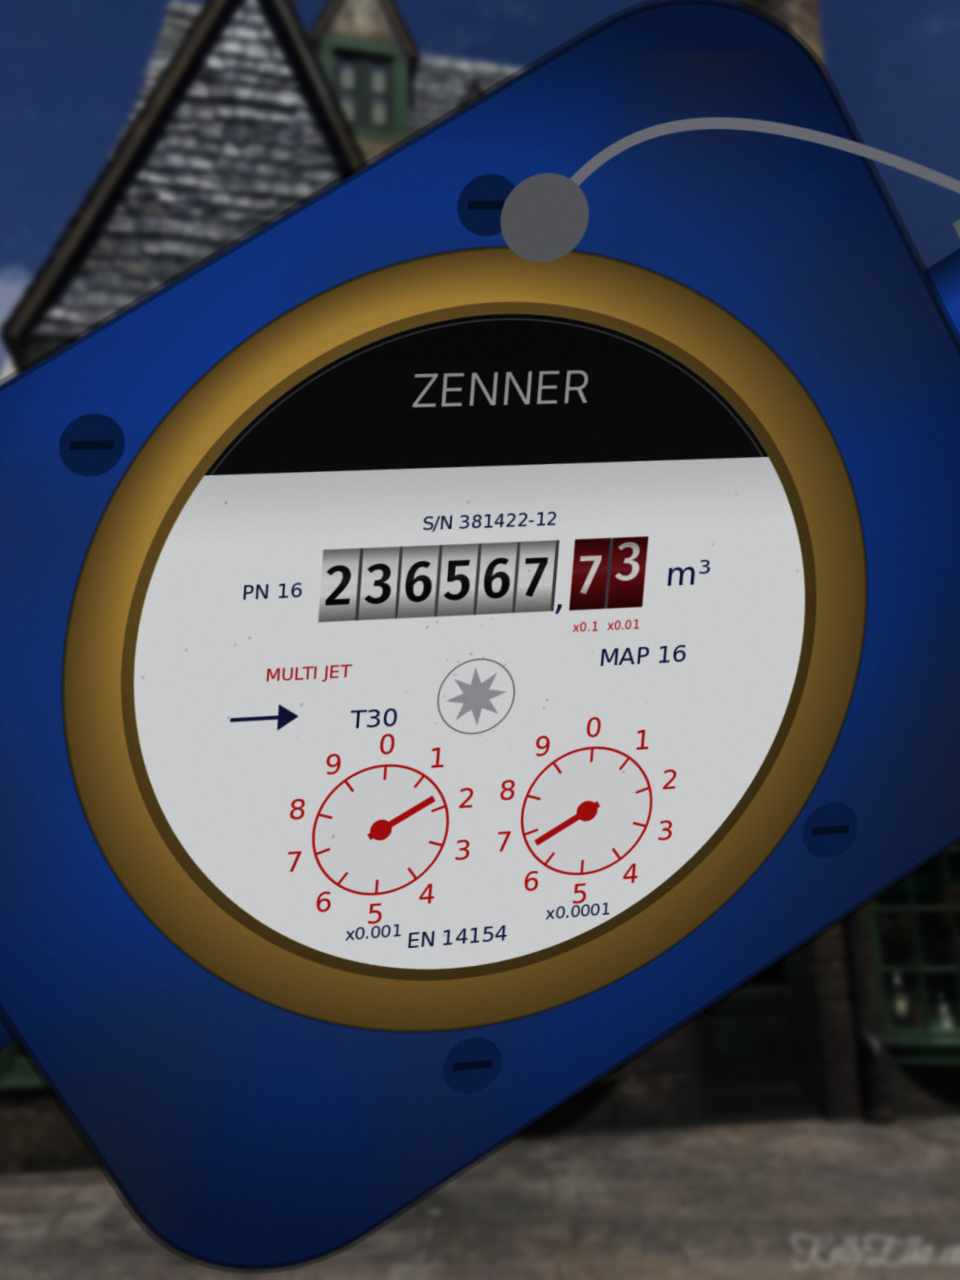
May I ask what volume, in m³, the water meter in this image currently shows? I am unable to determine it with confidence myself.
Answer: 236567.7316 m³
